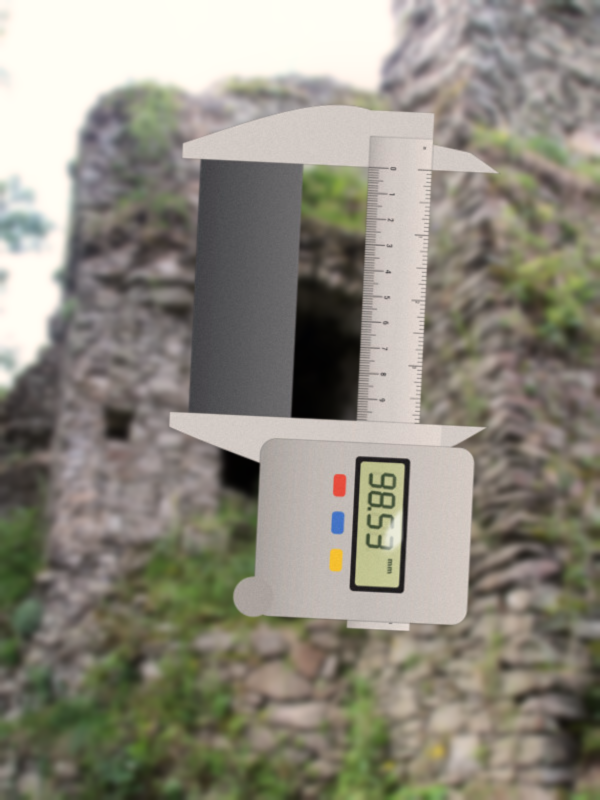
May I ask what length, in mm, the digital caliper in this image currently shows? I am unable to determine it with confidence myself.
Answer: 98.53 mm
